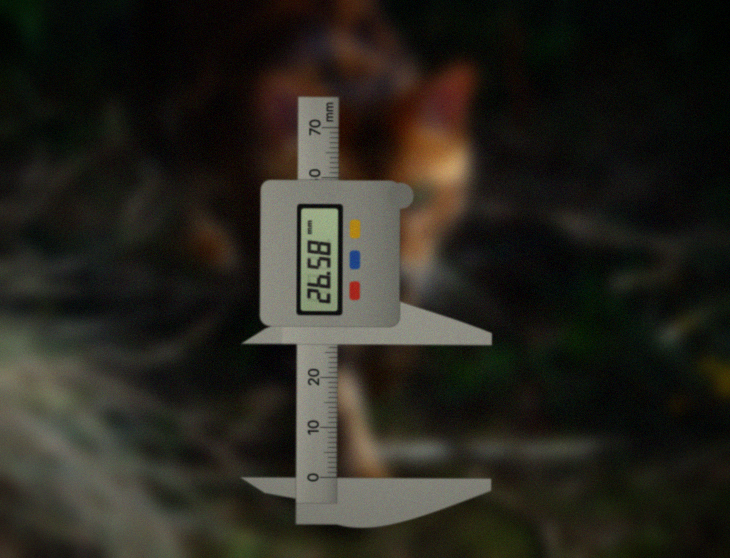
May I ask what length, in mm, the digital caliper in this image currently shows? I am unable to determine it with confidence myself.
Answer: 26.58 mm
